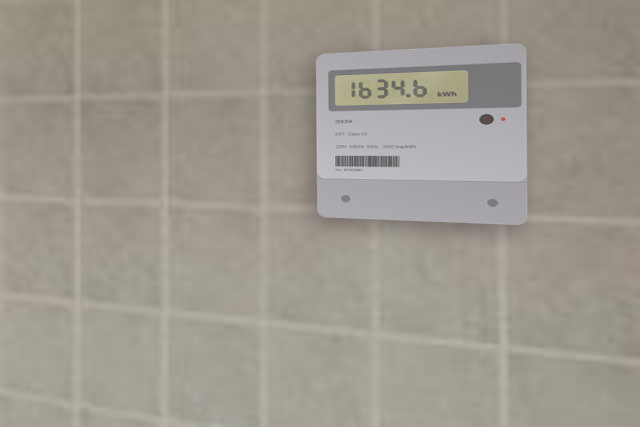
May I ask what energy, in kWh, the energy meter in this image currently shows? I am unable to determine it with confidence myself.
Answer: 1634.6 kWh
